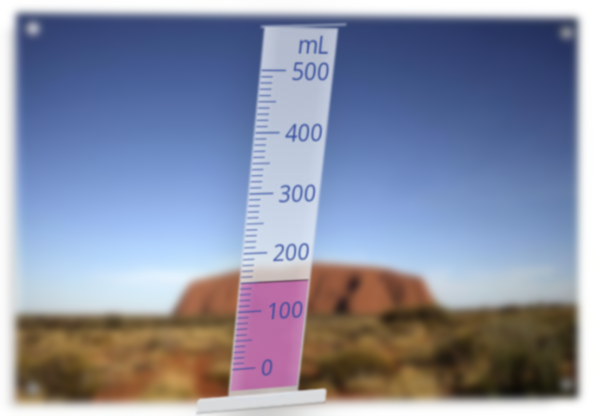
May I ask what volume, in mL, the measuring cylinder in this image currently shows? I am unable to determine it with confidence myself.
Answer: 150 mL
